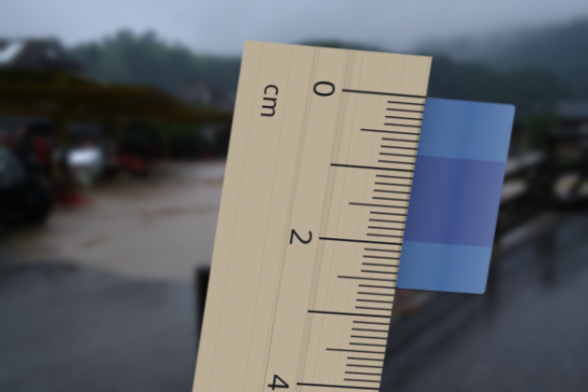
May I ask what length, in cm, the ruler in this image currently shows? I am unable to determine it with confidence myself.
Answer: 2.6 cm
